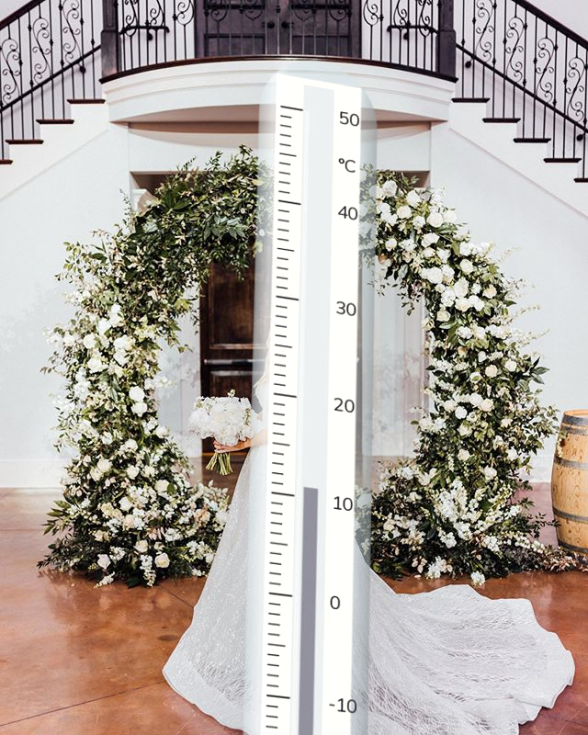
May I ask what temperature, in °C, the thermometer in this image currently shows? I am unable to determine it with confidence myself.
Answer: 11 °C
